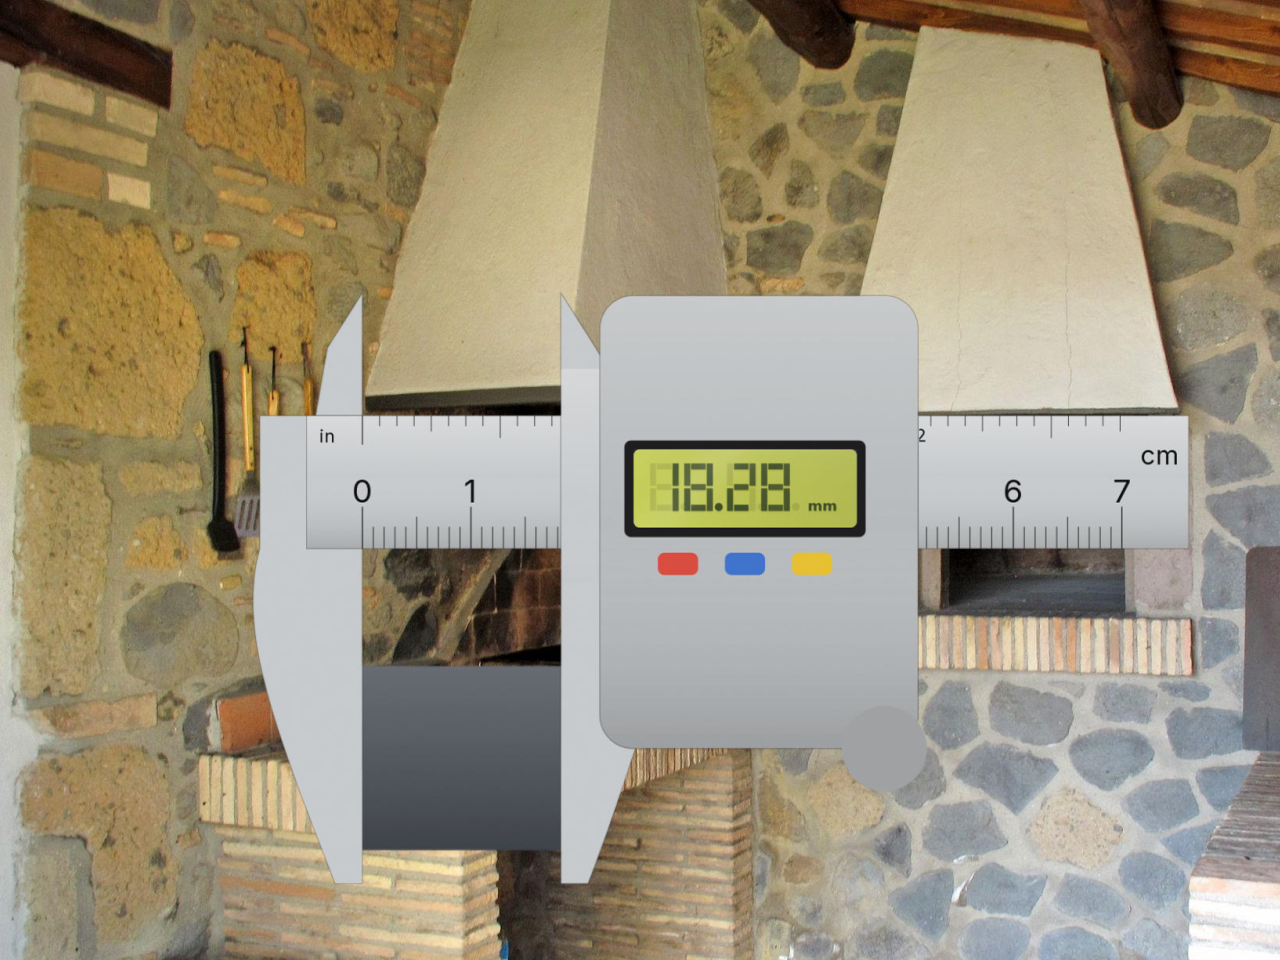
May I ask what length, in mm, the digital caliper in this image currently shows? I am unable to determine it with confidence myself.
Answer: 18.28 mm
